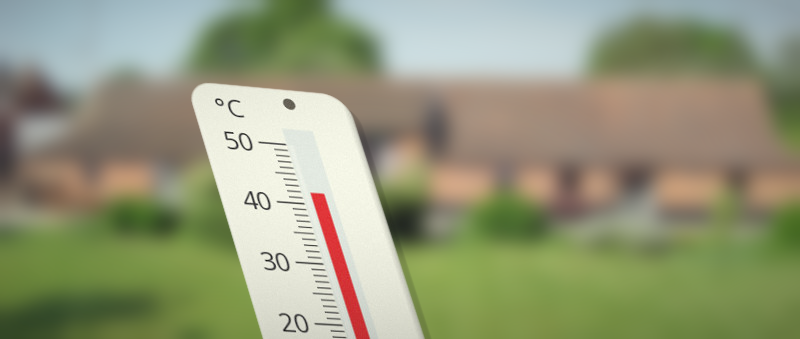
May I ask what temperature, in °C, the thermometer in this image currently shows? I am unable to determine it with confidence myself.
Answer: 42 °C
